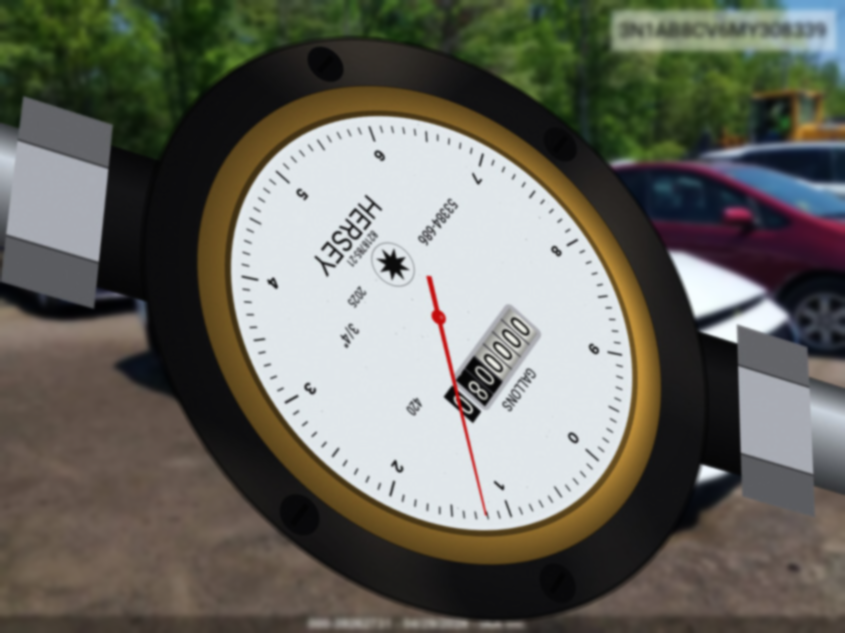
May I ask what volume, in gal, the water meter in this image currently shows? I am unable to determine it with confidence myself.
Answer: 81.2 gal
